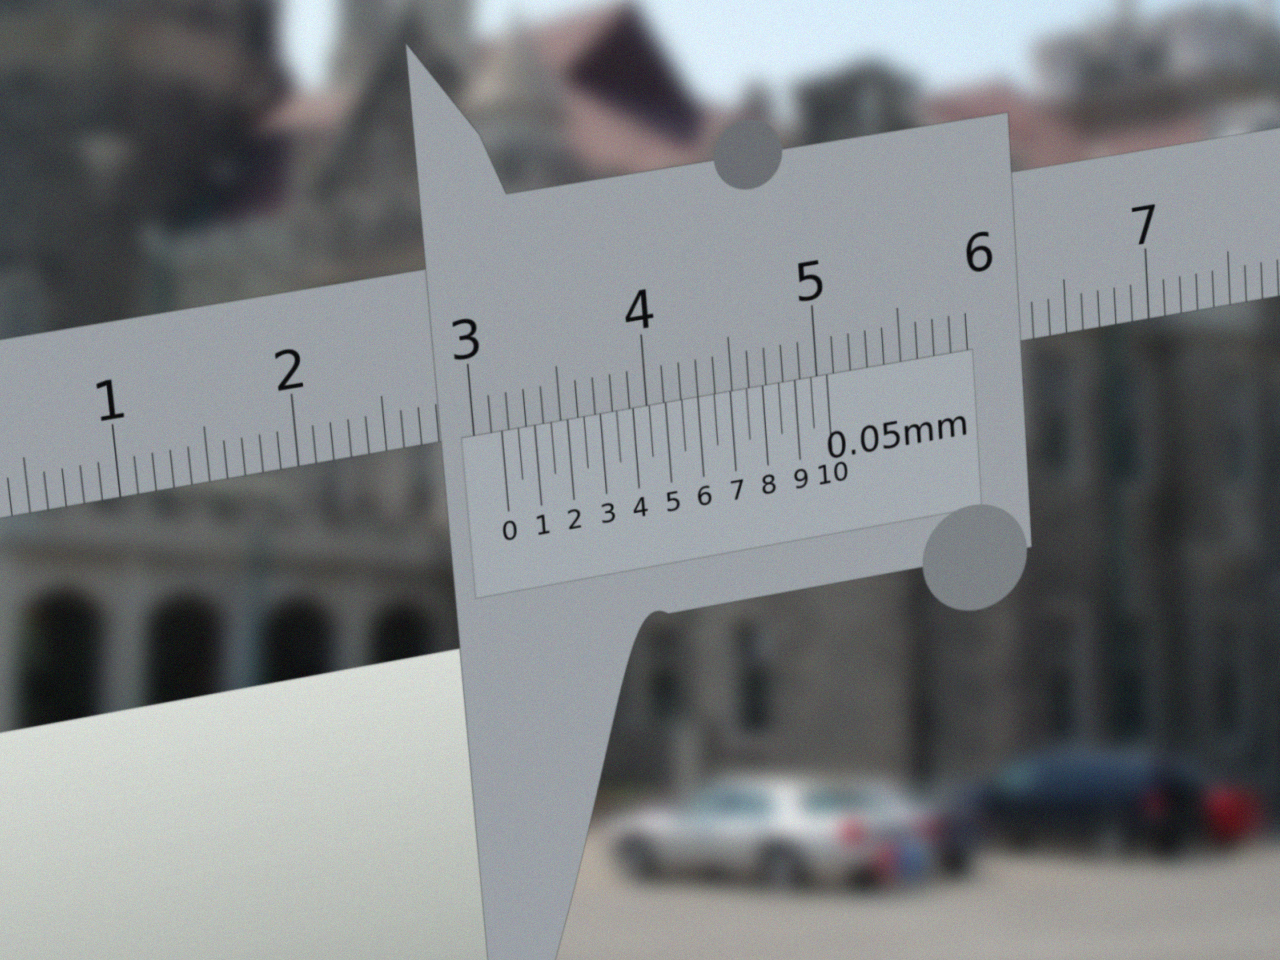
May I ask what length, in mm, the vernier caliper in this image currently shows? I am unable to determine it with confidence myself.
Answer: 31.6 mm
